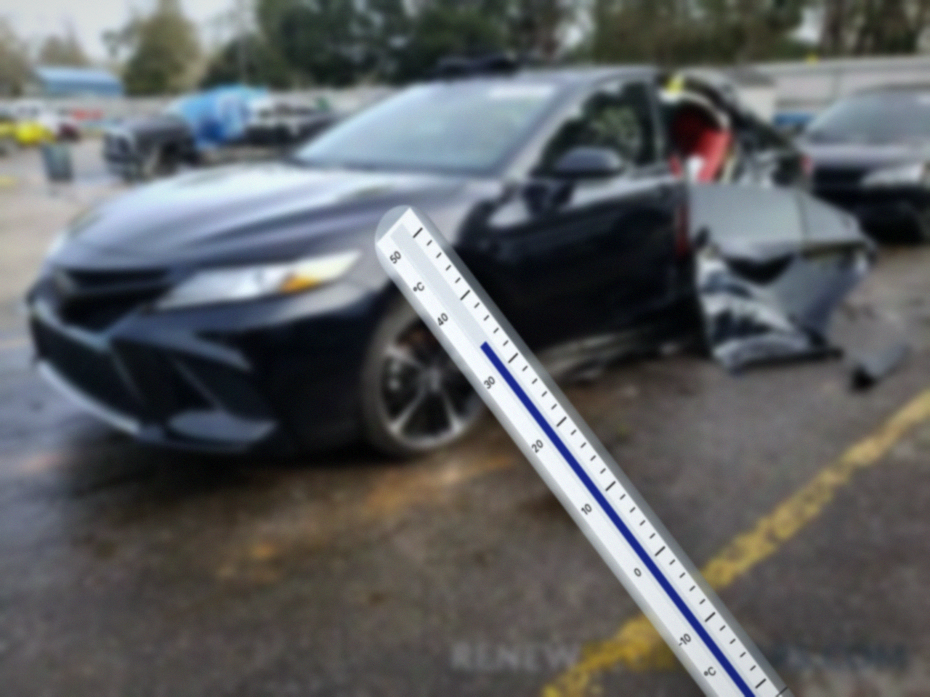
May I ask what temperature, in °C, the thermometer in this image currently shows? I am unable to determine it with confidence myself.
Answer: 34 °C
